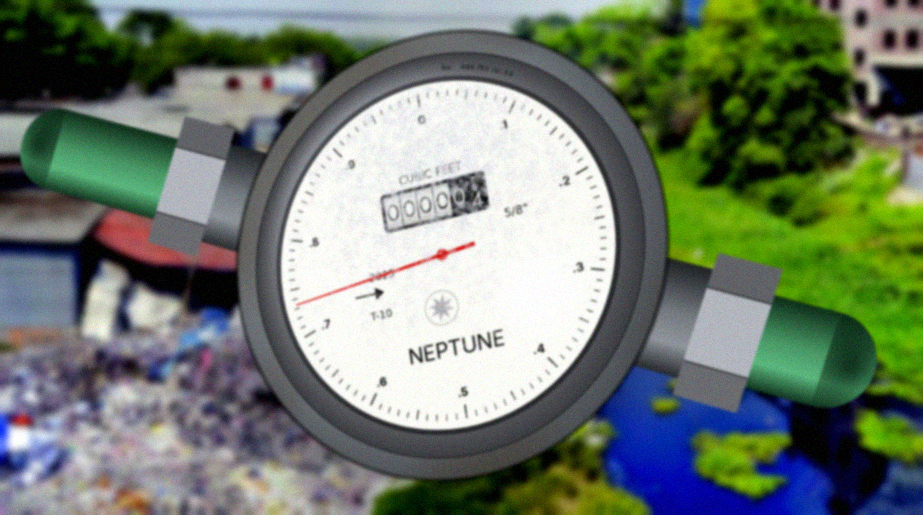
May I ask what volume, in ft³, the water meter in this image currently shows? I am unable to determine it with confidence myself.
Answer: 3.73 ft³
